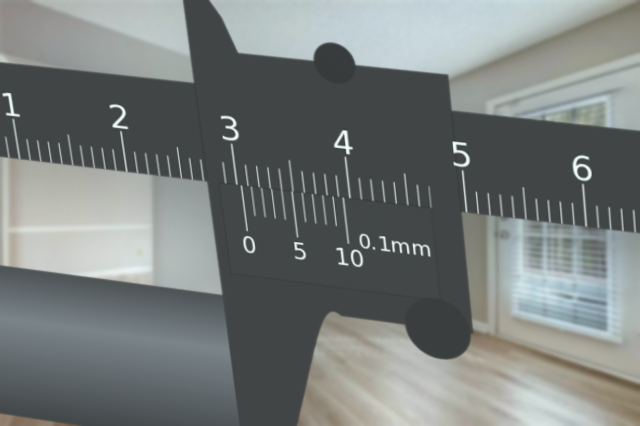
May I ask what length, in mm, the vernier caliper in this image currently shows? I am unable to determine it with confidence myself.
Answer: 30.4 mm
